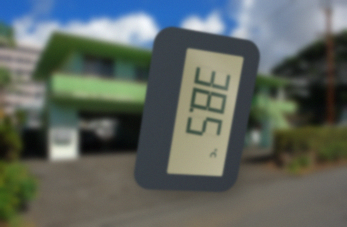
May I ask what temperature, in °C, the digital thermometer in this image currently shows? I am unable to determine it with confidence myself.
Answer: 38.5 °C
